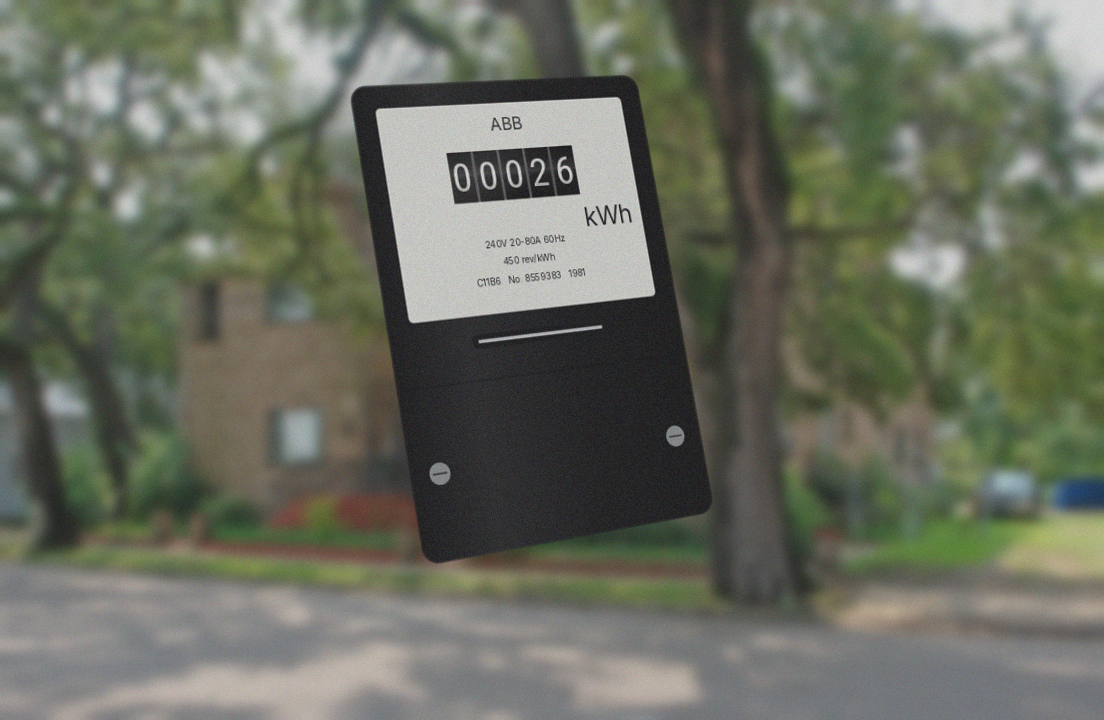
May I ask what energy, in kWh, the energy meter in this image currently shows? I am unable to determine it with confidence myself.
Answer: 26 kWh
